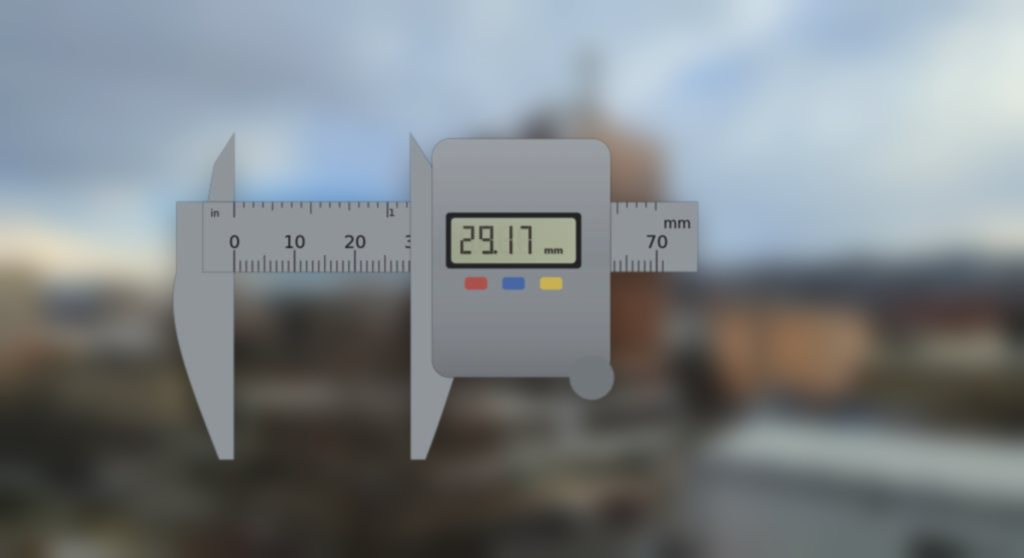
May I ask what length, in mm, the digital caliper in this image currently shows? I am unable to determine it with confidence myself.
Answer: 29.17 mm
